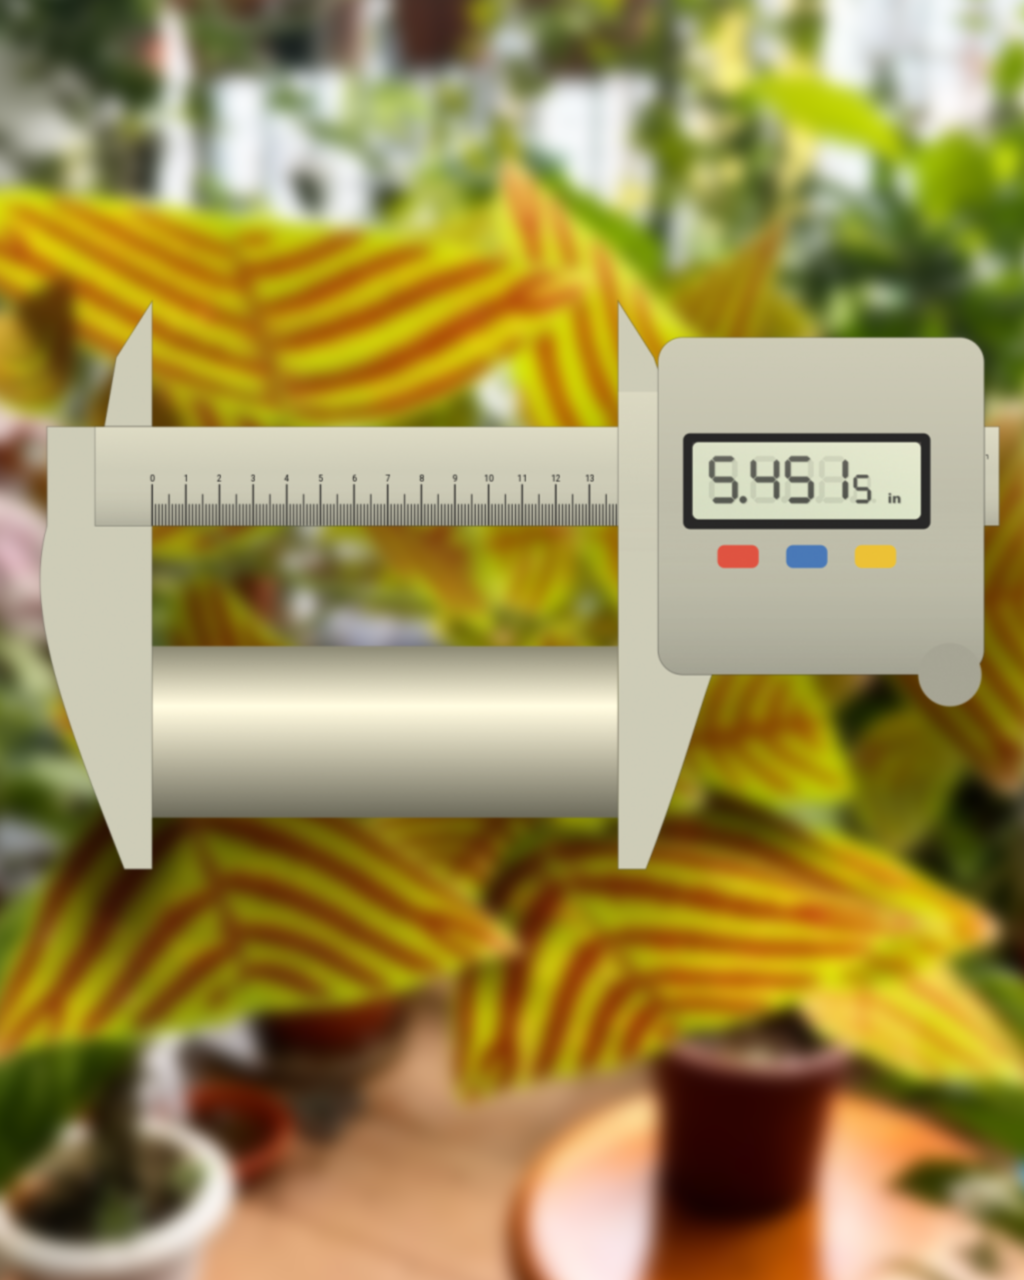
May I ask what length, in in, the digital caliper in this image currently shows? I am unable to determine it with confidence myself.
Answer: 5.4515 in
